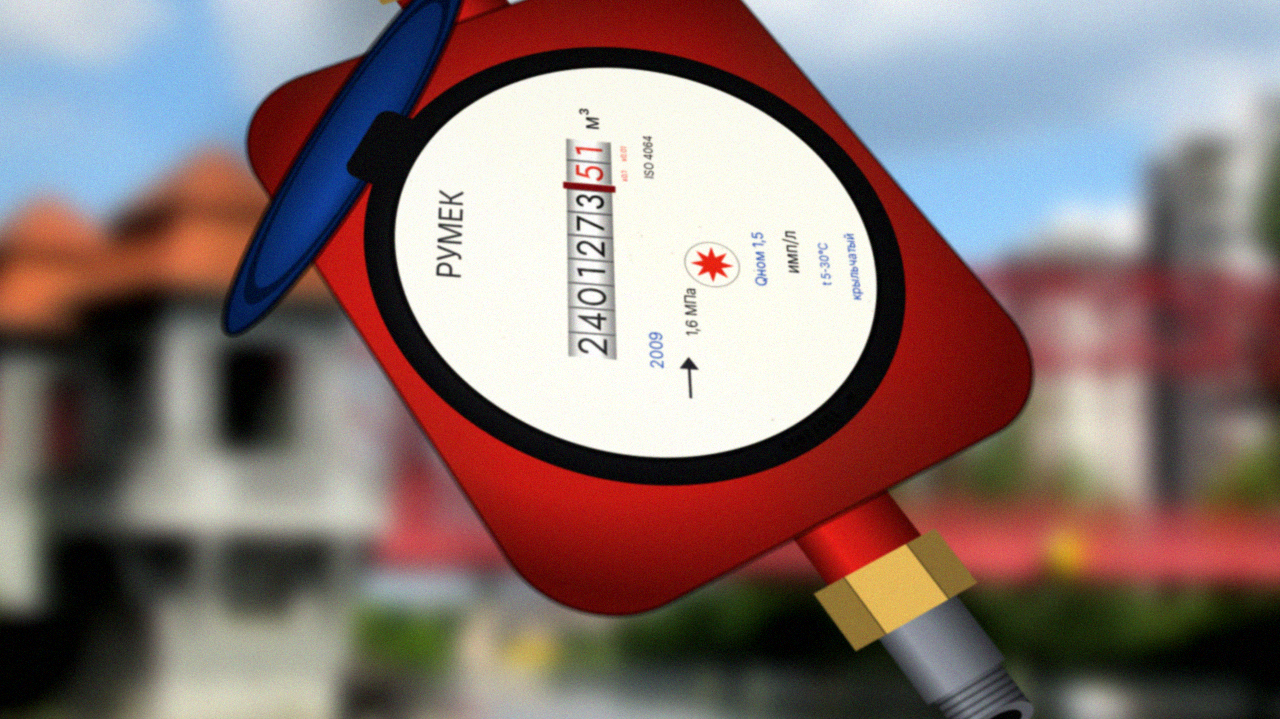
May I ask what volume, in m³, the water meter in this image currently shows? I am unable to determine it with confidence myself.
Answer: 2401273.51 m³
